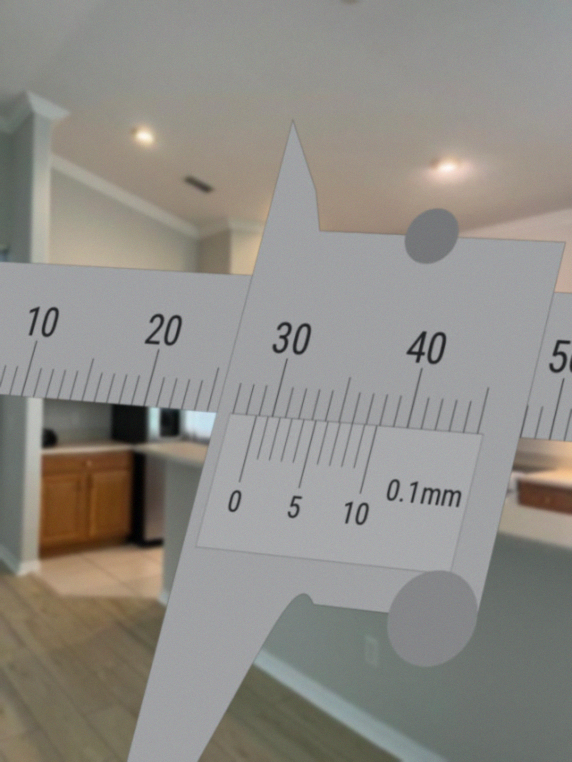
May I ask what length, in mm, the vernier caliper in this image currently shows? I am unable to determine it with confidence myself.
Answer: 28.8 mm
